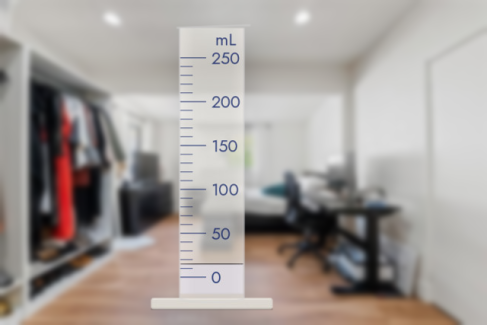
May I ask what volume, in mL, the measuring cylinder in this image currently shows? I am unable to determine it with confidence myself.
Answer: 15 mL
